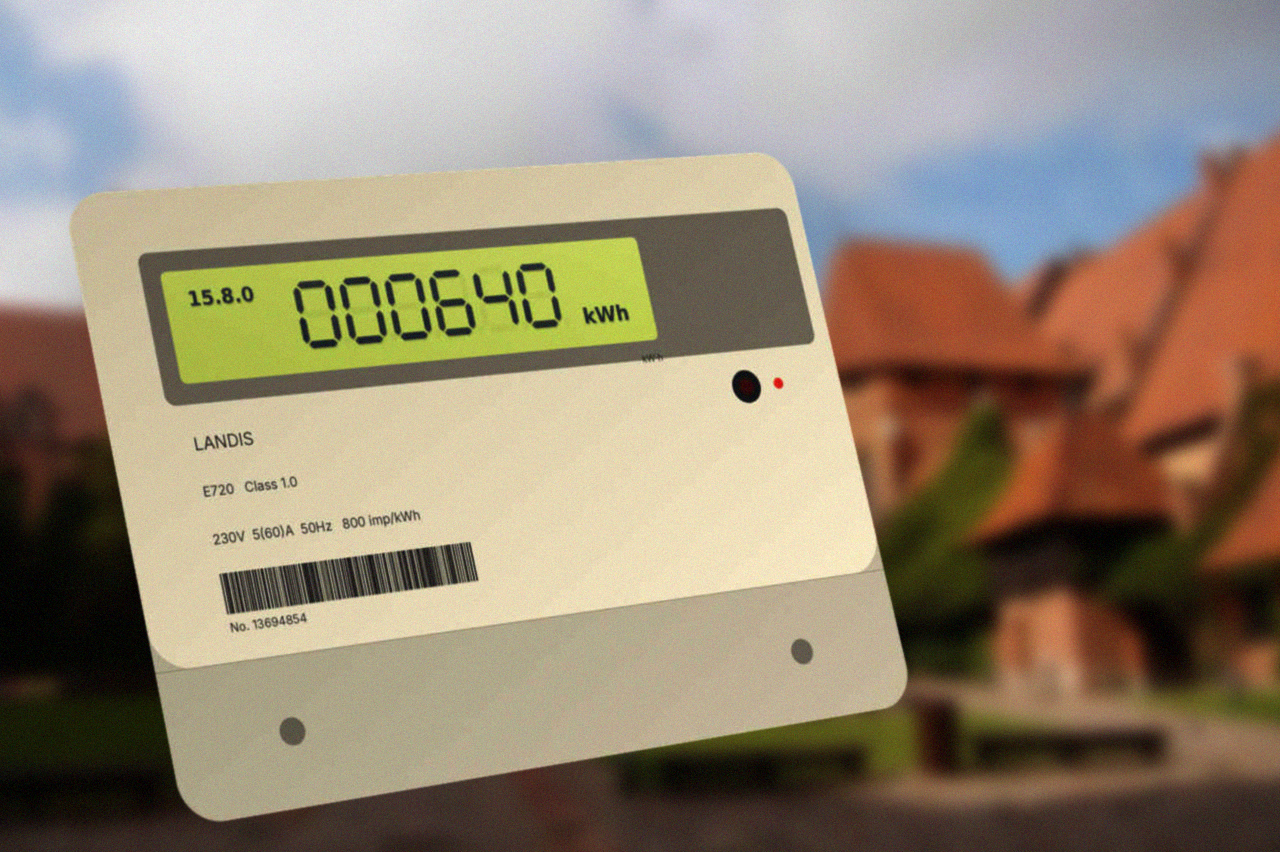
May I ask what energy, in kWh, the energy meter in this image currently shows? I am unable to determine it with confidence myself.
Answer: 640 kWh
